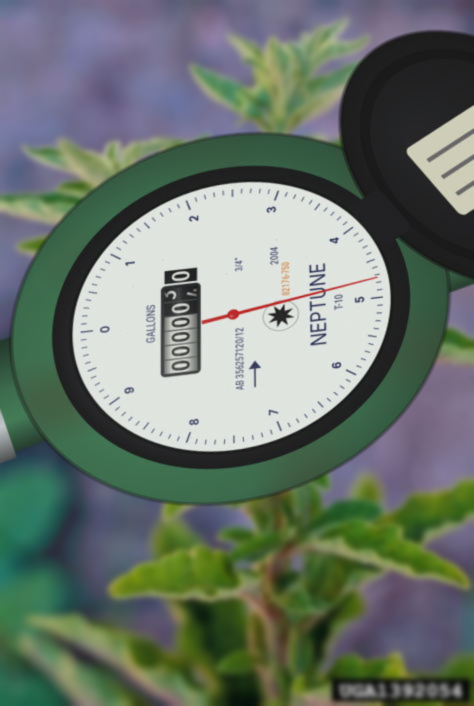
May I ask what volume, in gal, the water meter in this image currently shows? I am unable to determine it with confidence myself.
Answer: 34.7 gal
